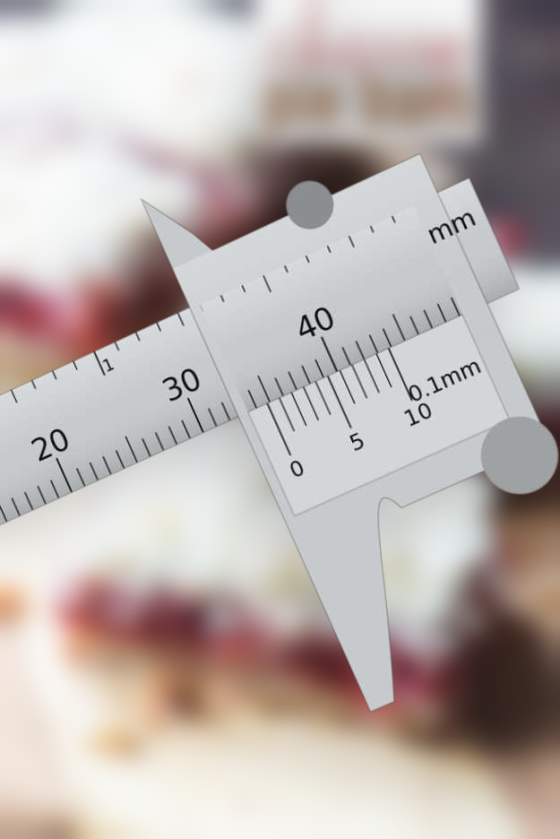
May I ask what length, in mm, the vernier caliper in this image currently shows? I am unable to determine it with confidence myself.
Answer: 34.8 mm
